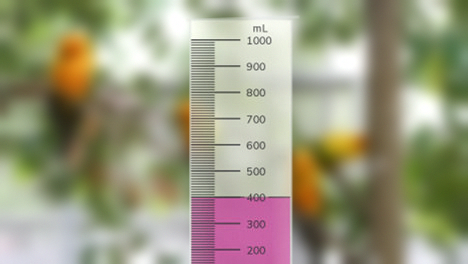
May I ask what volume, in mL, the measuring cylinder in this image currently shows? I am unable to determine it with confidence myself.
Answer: 400 mL
